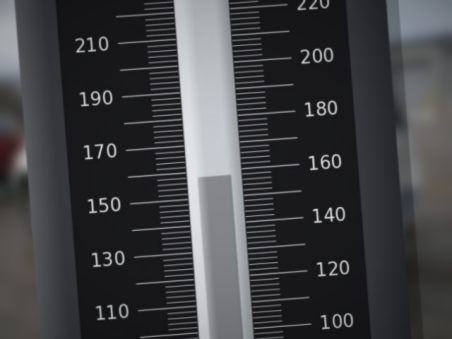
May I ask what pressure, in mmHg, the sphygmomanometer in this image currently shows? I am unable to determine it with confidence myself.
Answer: 158 mmHg
